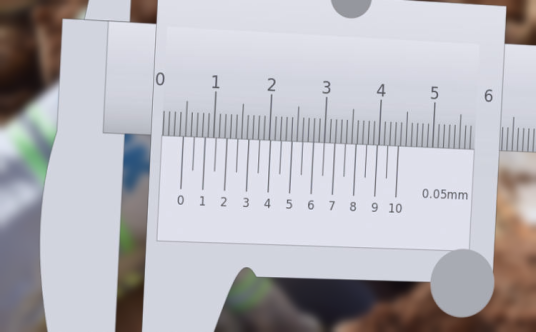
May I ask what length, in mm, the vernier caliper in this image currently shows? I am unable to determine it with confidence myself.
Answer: 4.6 mm
